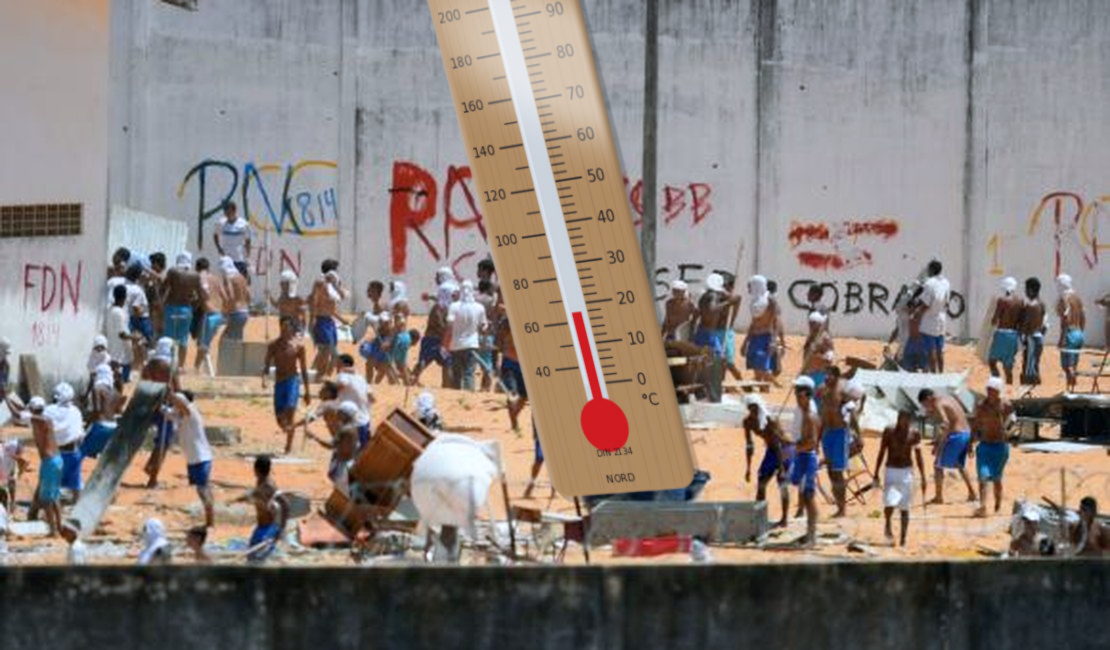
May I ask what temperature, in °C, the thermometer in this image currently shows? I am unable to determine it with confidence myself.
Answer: 18 °C
